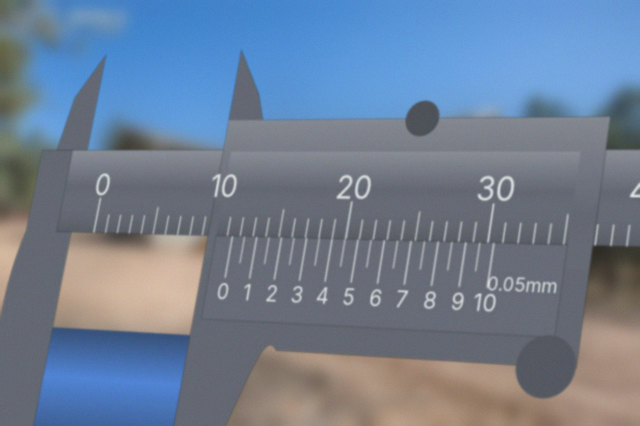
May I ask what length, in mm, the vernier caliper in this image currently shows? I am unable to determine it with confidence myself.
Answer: 11.4 mm
